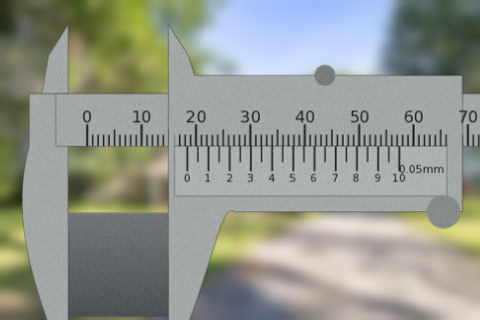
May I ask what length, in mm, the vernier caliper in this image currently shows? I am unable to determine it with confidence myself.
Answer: 18.4 mm
